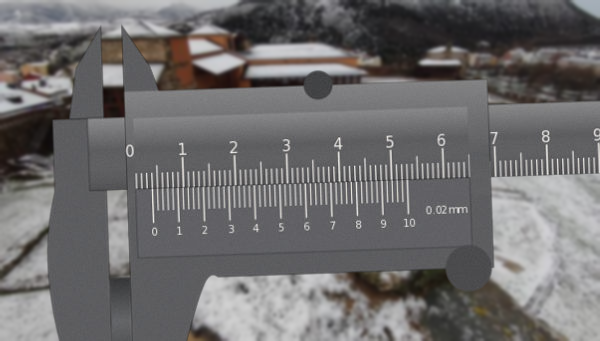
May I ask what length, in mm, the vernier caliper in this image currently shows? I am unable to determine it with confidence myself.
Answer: 4.0 mm
